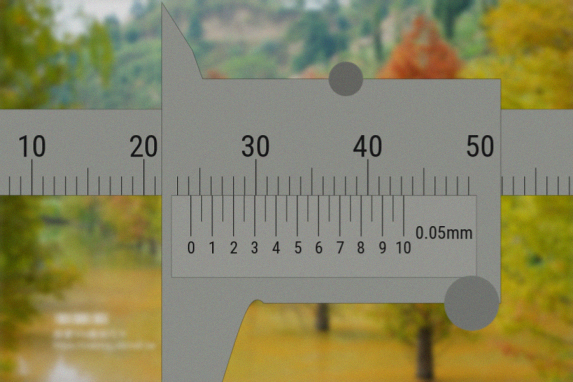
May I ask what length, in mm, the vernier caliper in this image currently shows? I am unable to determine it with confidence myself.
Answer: 24.2 mm
